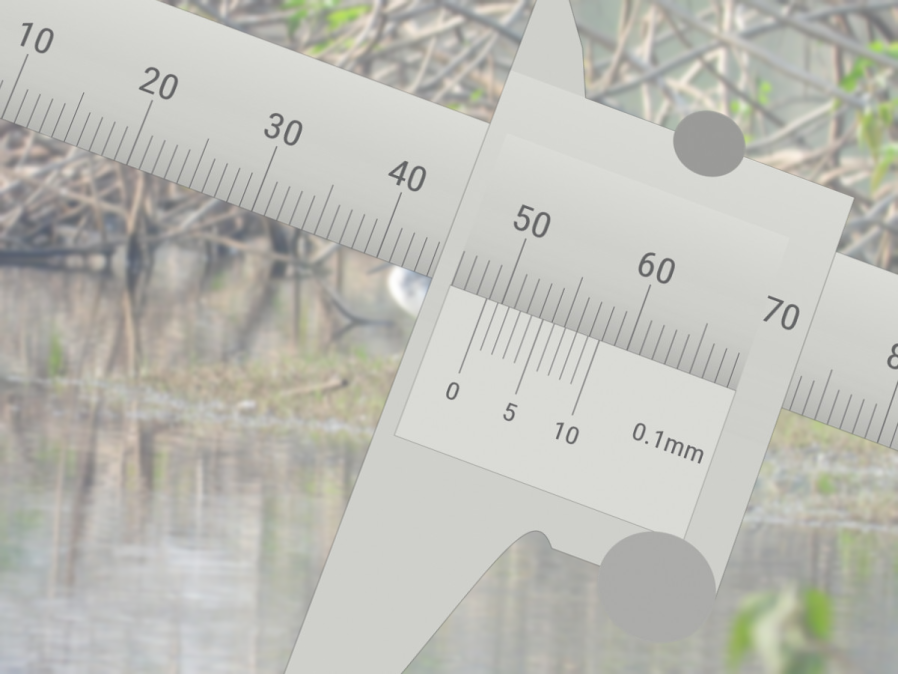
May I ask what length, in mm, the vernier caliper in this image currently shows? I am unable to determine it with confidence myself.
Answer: 48.8 mm
